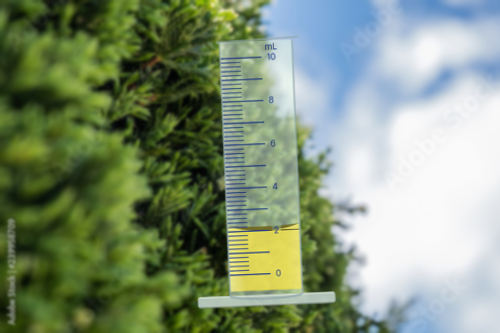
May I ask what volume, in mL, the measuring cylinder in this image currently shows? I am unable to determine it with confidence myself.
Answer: 2 mL
